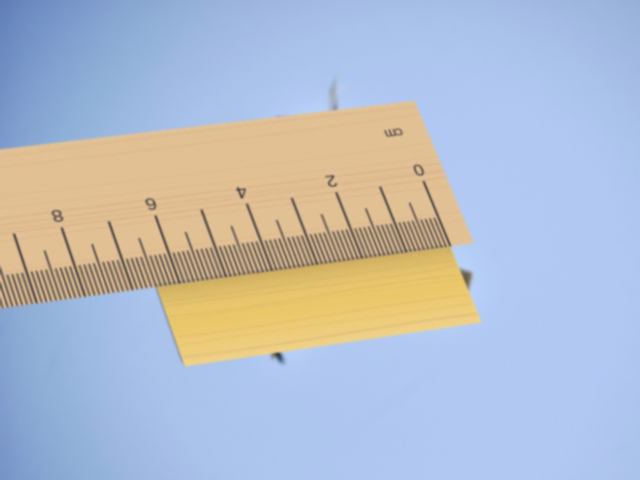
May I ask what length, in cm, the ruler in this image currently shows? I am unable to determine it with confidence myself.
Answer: 6.5 cm
